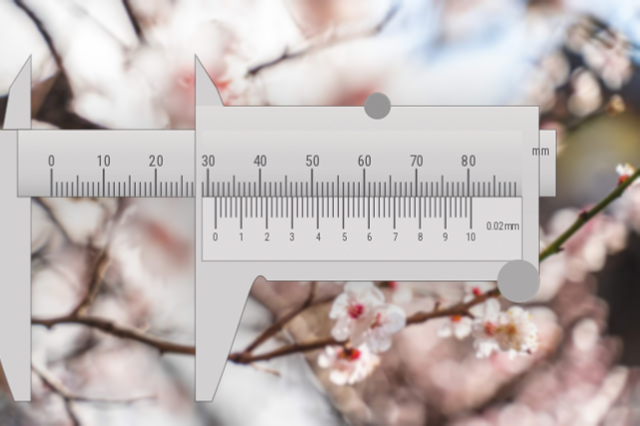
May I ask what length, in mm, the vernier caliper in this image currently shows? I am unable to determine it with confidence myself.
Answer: 31.5 mm
